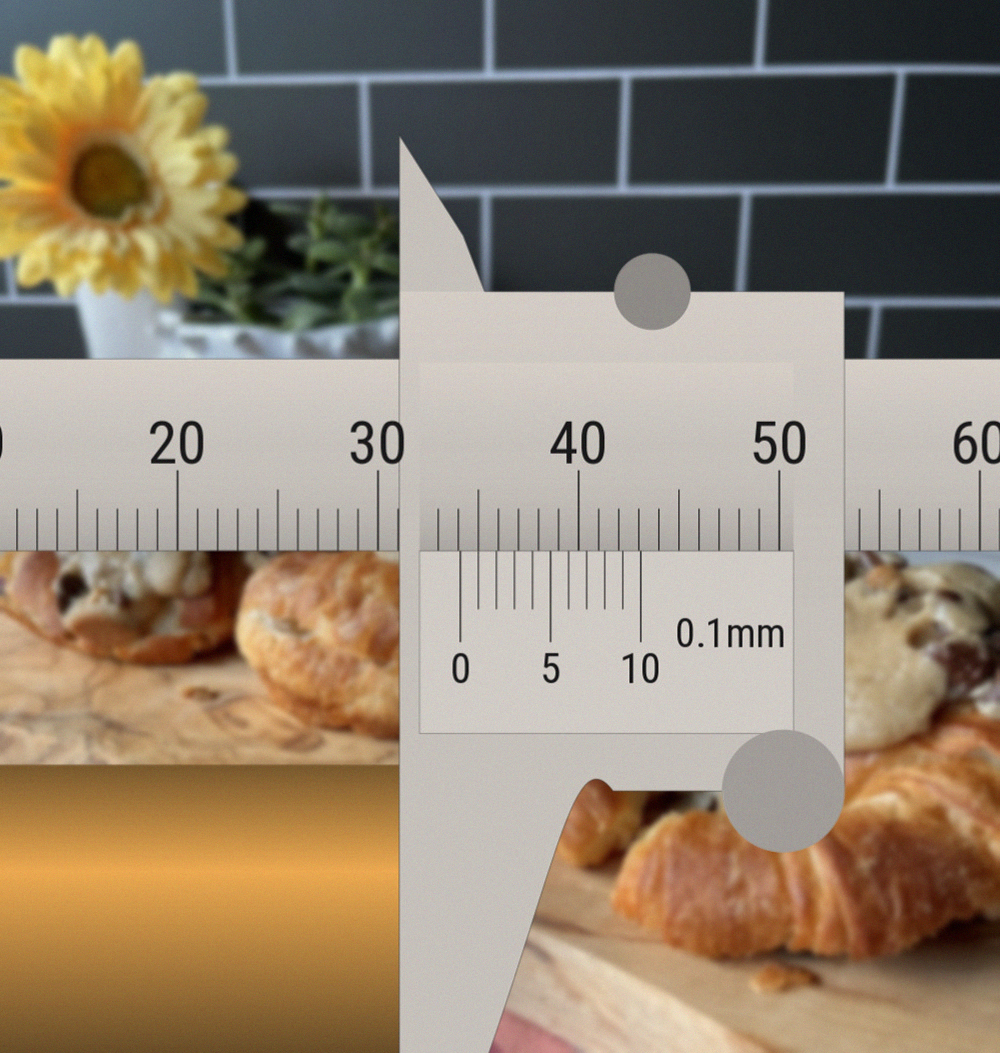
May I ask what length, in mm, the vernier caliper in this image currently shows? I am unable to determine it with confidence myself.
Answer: 34.1 mm
